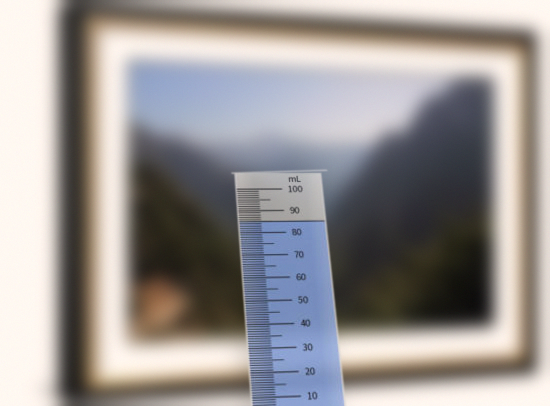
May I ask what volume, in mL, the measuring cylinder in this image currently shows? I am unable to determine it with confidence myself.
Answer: 85 mL
